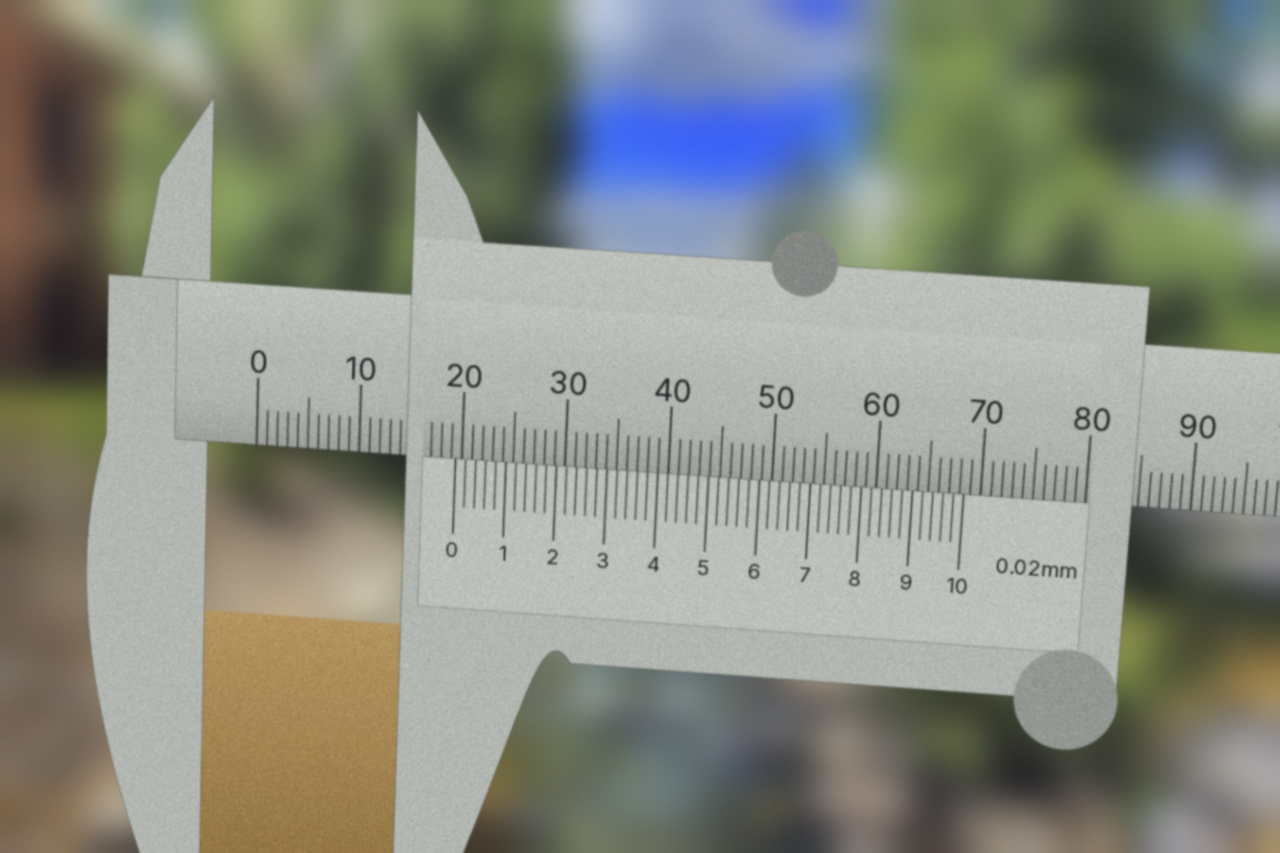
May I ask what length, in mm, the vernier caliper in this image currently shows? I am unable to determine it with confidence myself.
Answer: 19.4 mm
